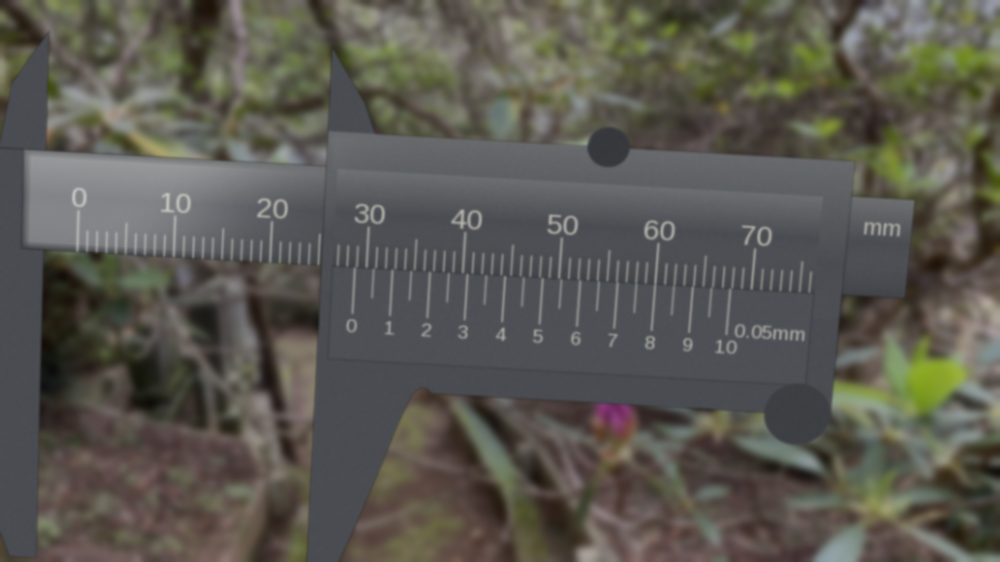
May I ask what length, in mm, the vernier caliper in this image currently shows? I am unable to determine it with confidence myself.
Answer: 28.8 mm
